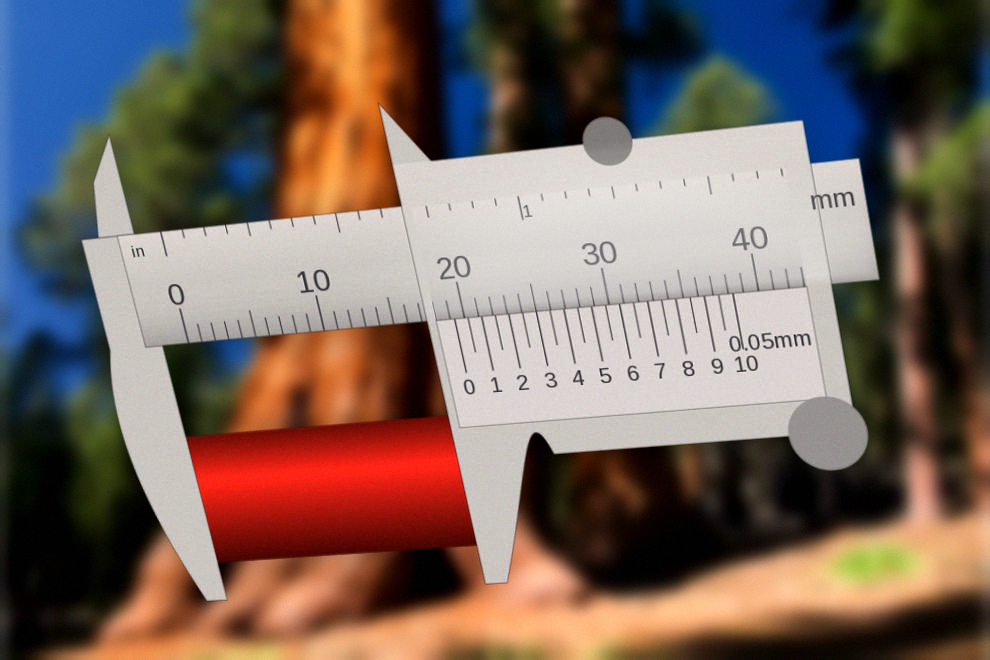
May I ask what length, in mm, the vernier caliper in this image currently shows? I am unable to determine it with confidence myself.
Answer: 19.3 mm
